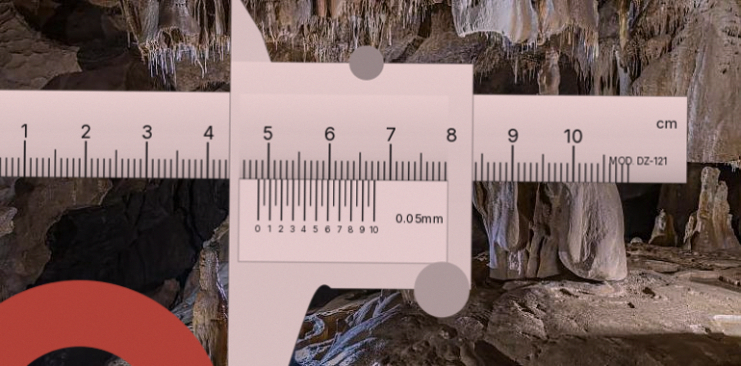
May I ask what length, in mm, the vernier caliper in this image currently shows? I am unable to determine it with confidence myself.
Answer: 48.4 mm
